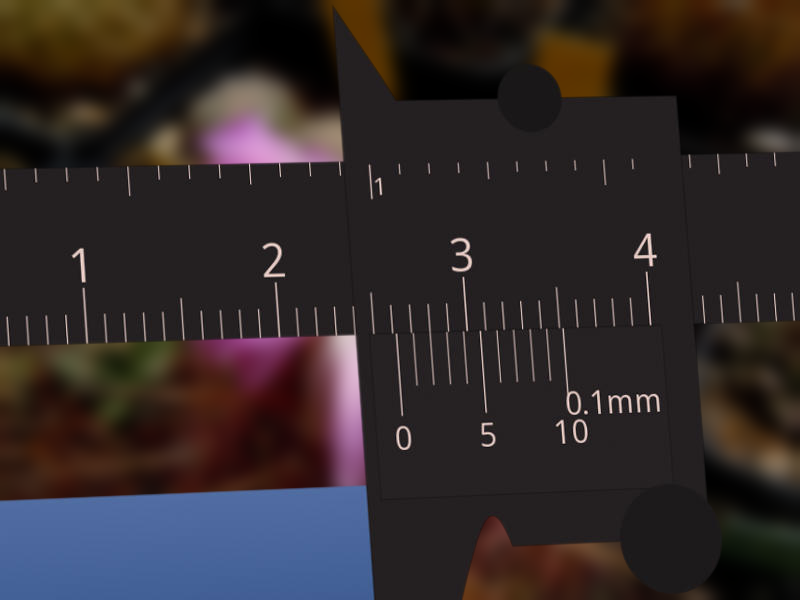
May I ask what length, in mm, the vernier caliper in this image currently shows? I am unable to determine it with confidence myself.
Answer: 26.2 mm
